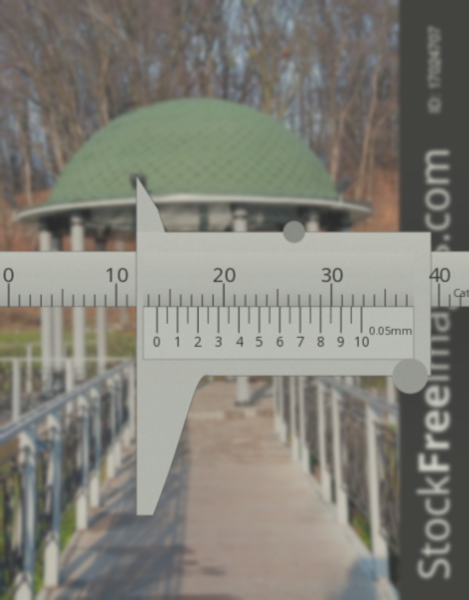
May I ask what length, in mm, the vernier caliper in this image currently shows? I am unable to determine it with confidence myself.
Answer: 13.8 mm
